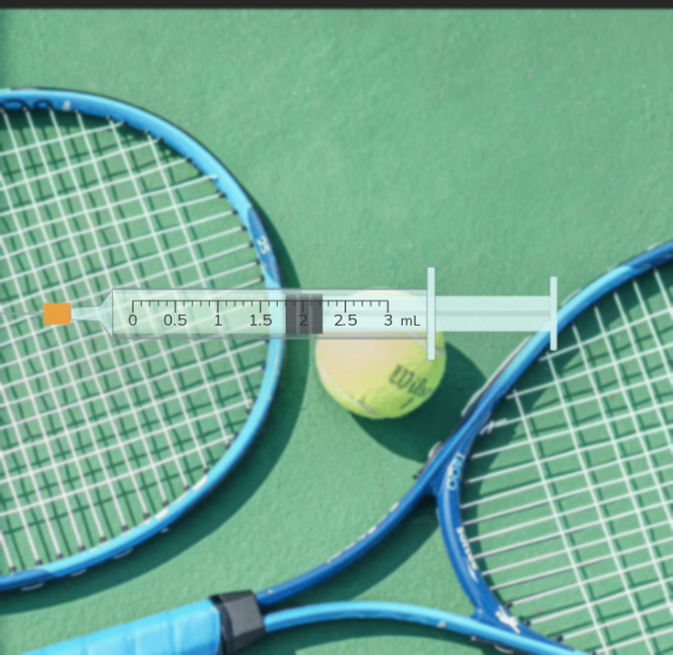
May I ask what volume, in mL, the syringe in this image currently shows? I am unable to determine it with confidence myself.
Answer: 1.8 mL
